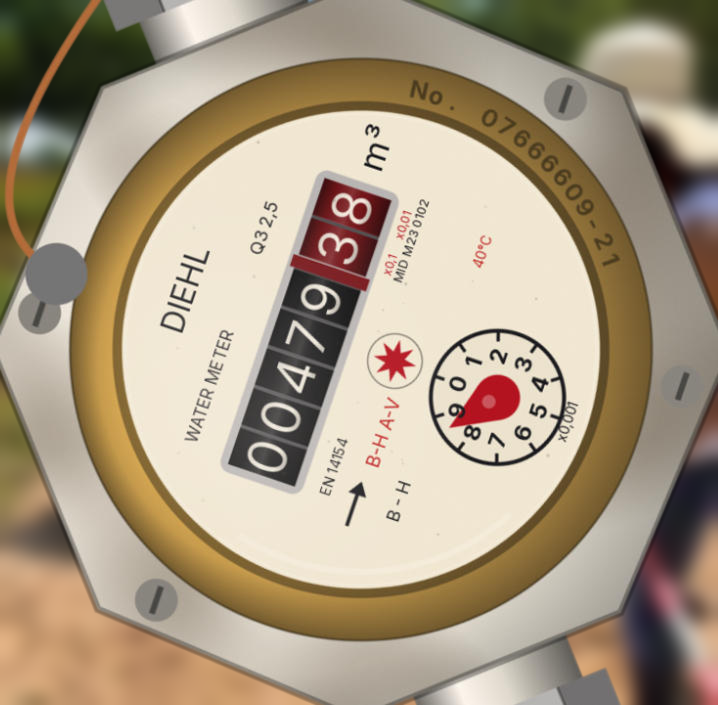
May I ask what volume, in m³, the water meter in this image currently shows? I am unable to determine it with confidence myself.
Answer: 479.388 m³
